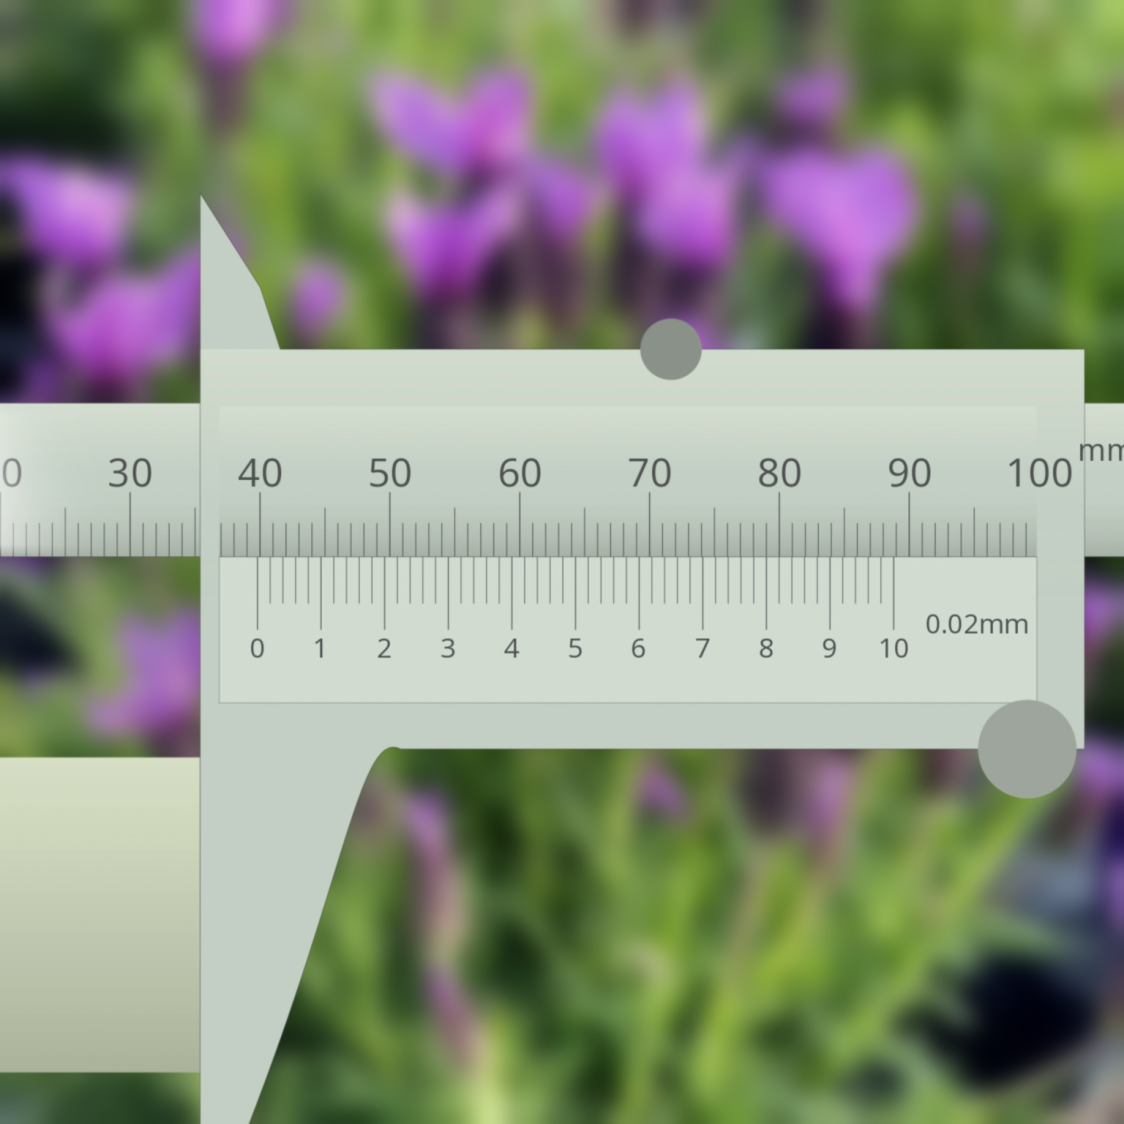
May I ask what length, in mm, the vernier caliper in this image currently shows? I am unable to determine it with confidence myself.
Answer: 39.8 mm
